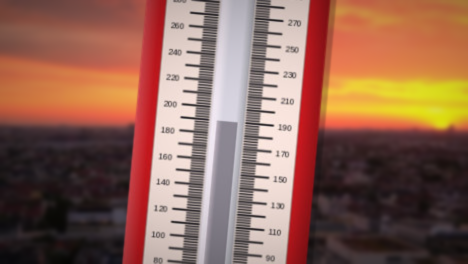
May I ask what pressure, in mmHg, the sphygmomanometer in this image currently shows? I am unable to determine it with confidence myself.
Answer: 190 mmHg
